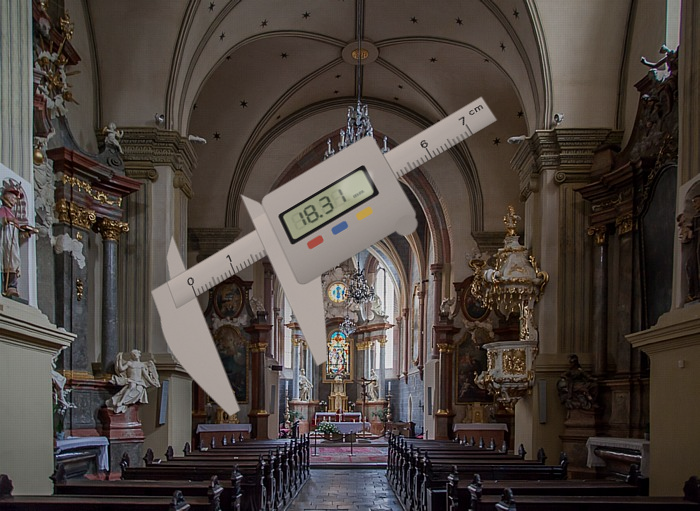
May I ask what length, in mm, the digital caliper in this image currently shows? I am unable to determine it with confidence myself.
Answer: 18.31 mm
